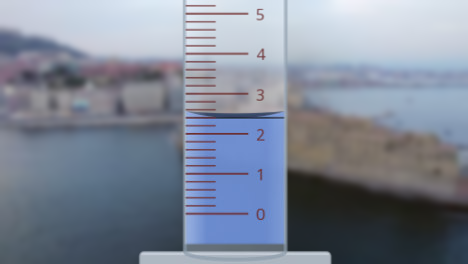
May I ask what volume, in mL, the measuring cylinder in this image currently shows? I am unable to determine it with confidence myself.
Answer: 2.4 mL
